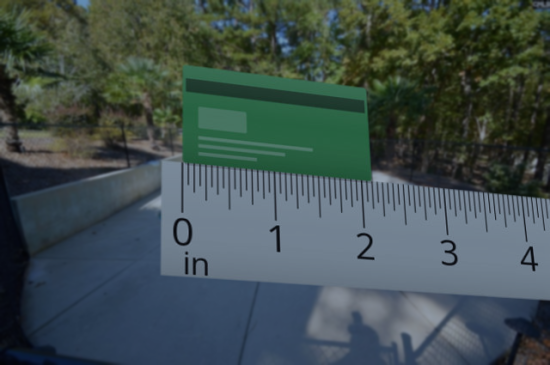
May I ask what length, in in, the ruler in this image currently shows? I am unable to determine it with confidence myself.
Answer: 2.125 in
